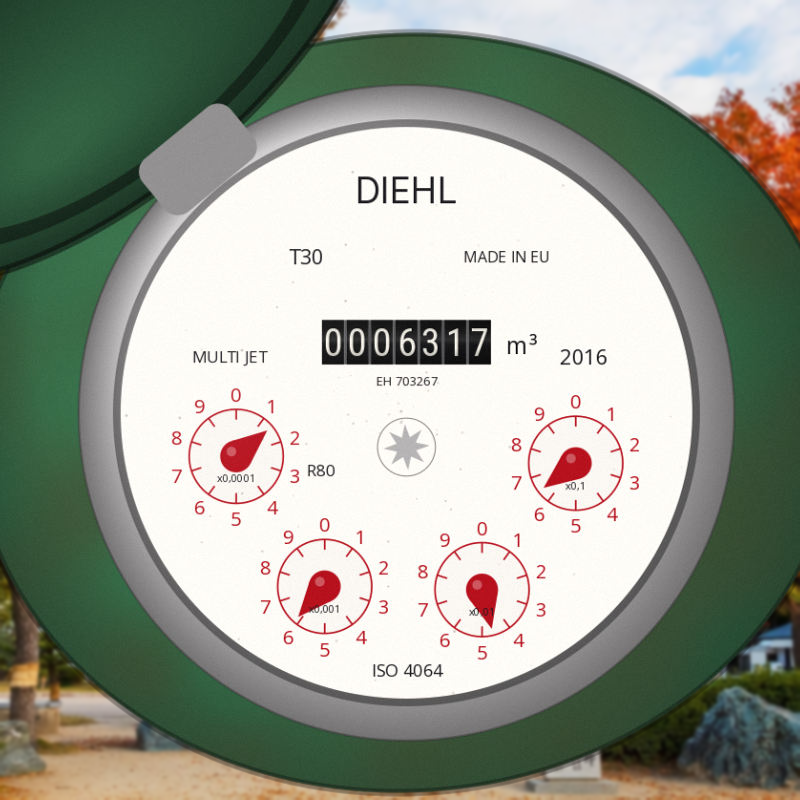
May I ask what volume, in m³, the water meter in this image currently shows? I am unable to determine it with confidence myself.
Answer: 6317.6461 m³
